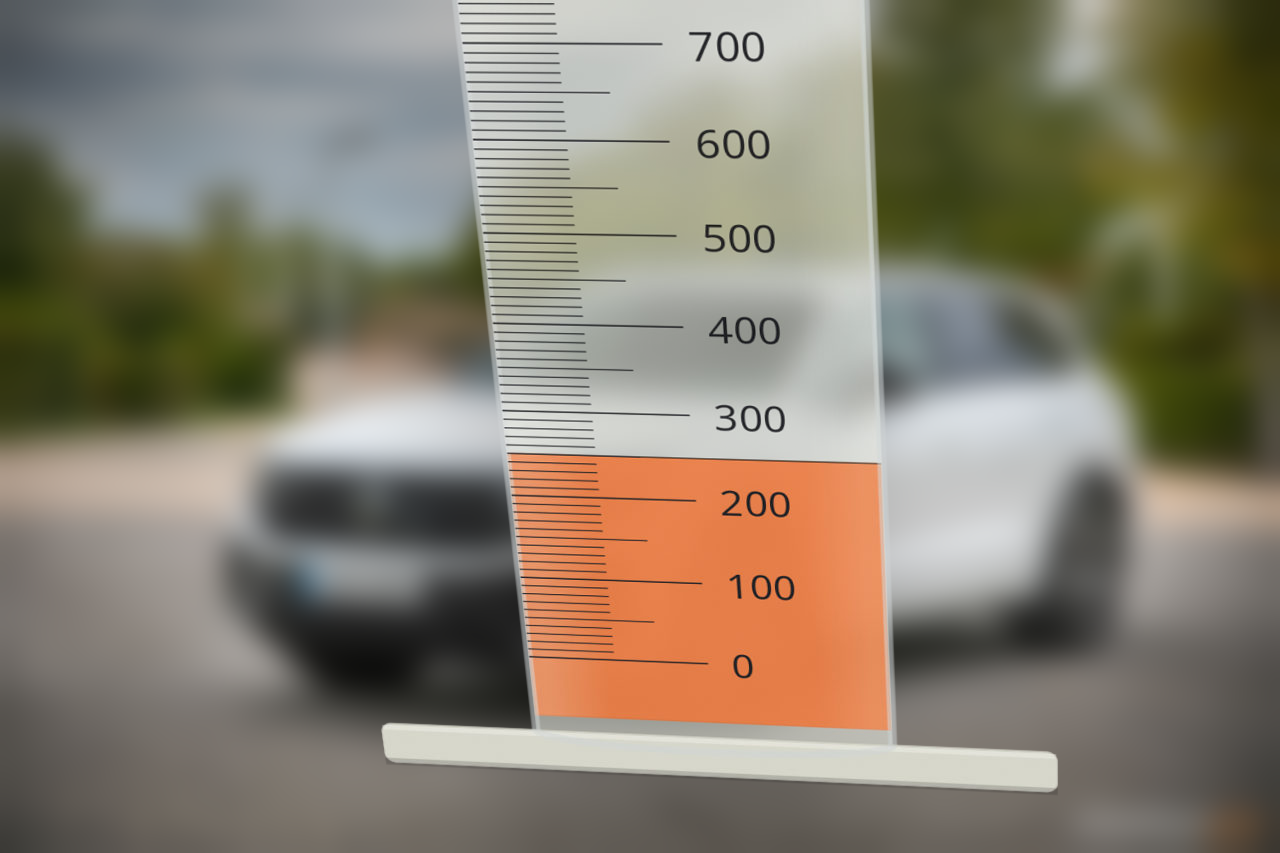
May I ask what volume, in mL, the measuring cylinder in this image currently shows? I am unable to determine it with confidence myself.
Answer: 250 mL
